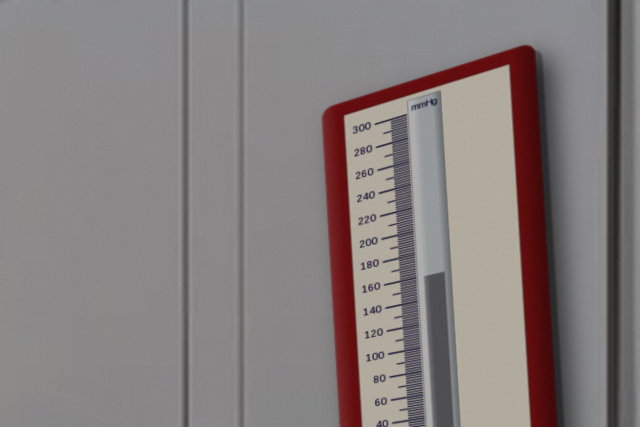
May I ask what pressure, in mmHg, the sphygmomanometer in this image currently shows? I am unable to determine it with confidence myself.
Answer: 160 mmHg
